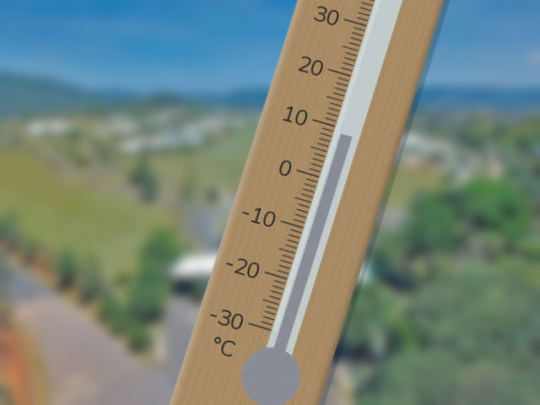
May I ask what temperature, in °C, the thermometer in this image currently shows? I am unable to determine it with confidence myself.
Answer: 9 °C
